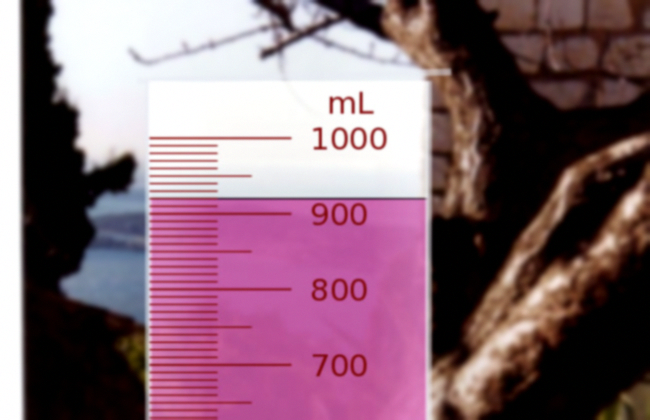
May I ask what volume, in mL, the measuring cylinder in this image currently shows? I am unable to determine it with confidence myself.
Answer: 920 mL
